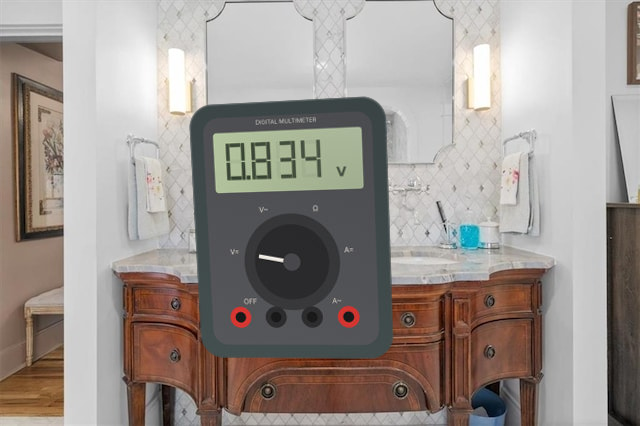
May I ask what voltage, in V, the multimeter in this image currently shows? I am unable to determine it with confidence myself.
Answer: 0.834 V
